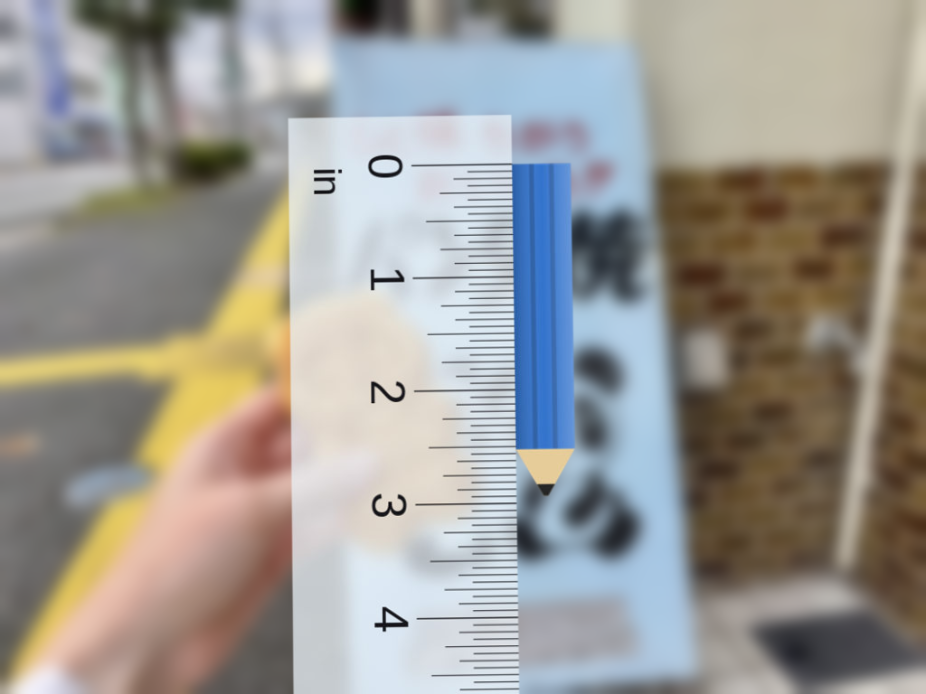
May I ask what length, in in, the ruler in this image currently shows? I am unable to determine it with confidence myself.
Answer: 2.9375 in
